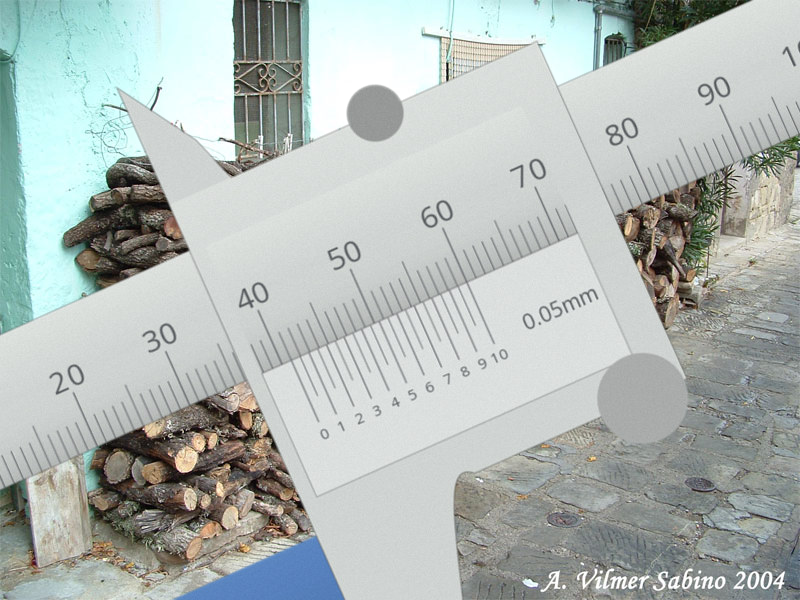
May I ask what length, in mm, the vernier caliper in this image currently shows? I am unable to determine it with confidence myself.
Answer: 41.0 mm
